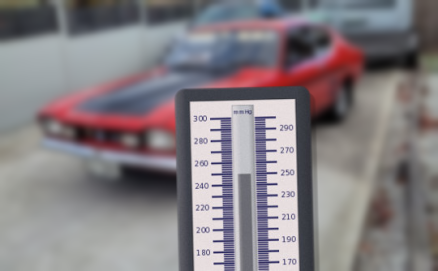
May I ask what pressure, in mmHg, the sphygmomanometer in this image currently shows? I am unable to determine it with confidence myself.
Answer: 250 mmHg
